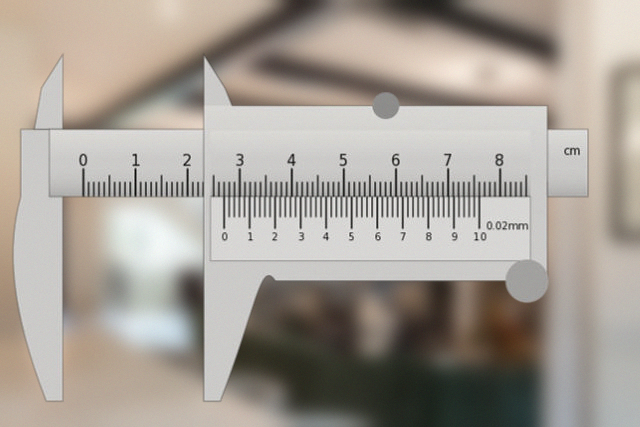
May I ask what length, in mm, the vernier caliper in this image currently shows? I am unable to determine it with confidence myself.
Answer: 27.0 mm
